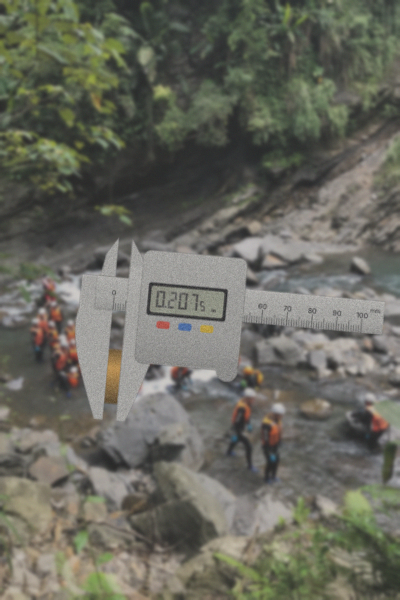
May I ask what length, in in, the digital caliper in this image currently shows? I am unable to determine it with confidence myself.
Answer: 0.2075 in
